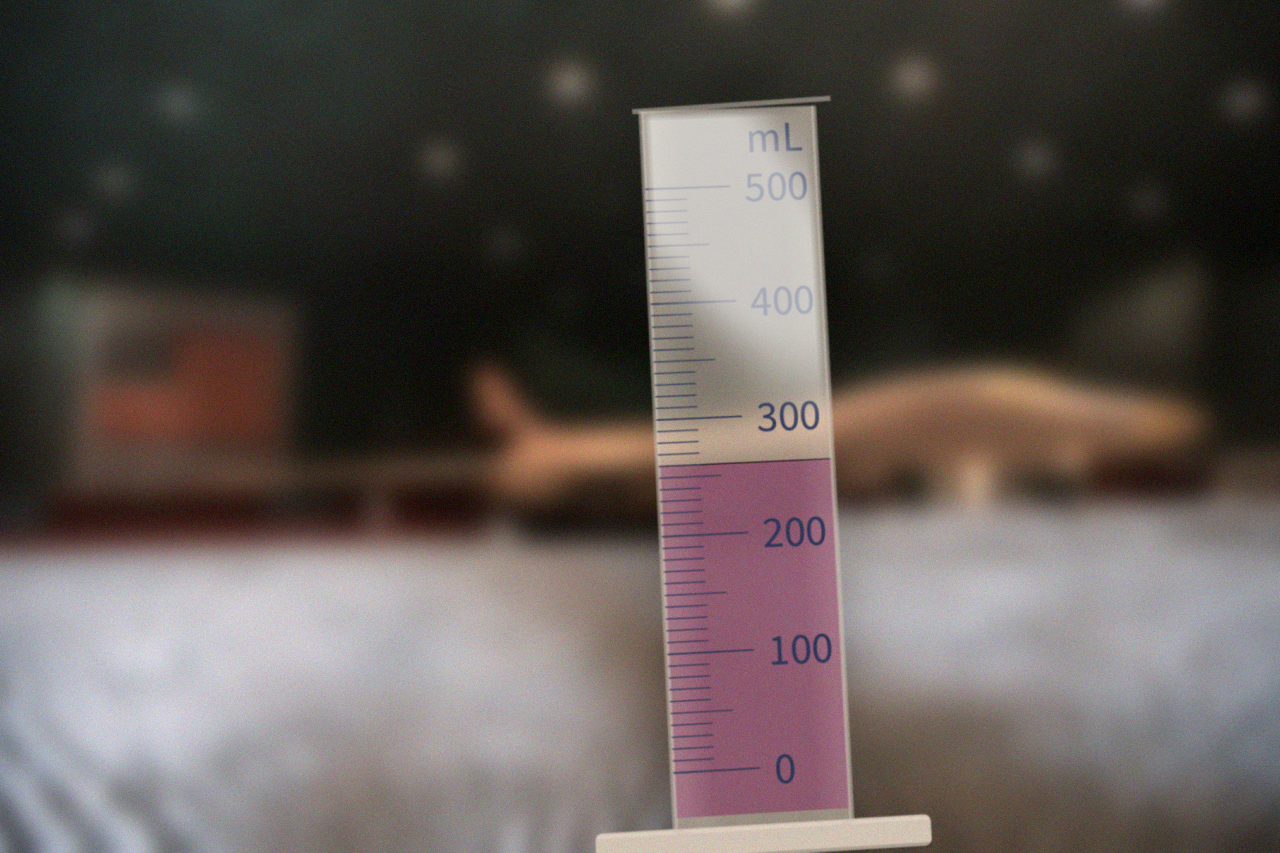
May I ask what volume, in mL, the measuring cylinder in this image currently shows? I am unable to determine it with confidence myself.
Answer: 260 mL
